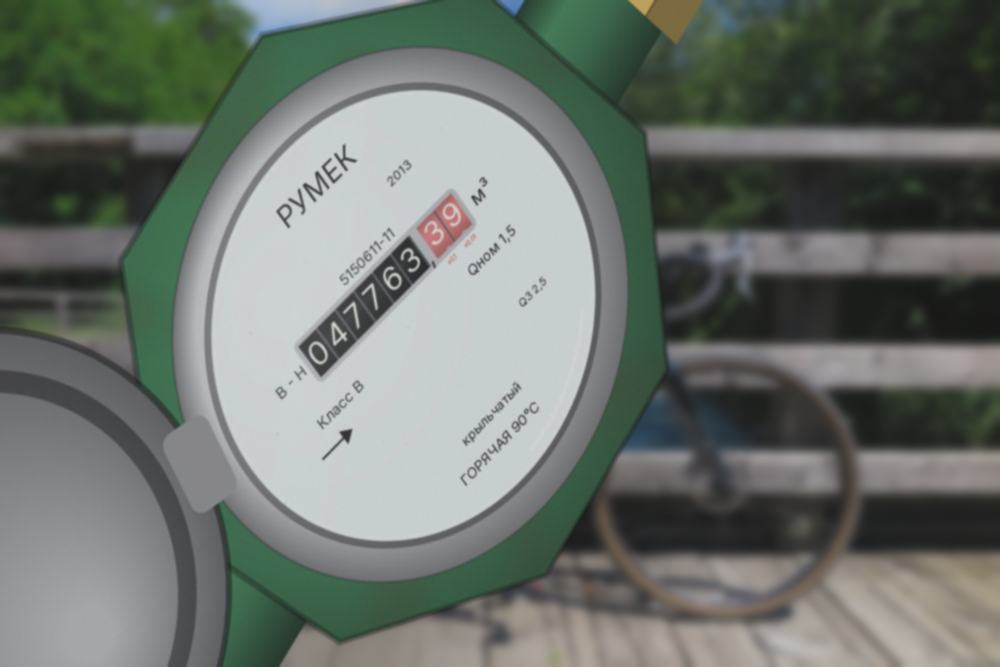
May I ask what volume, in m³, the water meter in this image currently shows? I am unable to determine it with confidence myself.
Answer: 47763.39 m³
